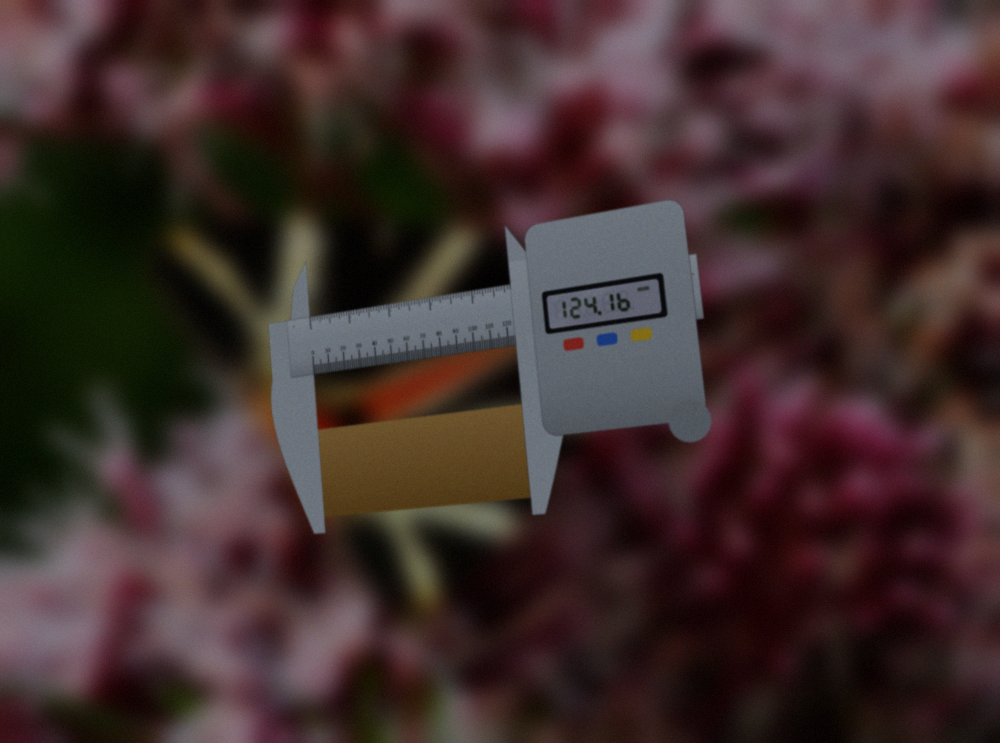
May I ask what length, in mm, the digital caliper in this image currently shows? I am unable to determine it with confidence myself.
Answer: 124.16 mm
